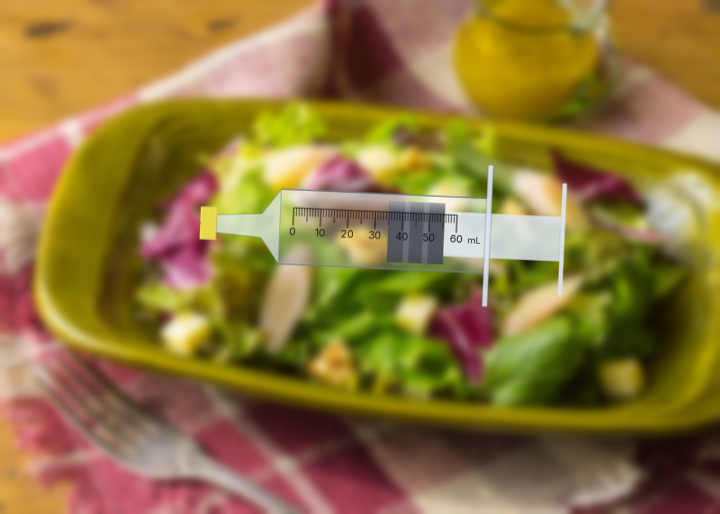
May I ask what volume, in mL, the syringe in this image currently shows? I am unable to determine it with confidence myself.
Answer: 35 mL
